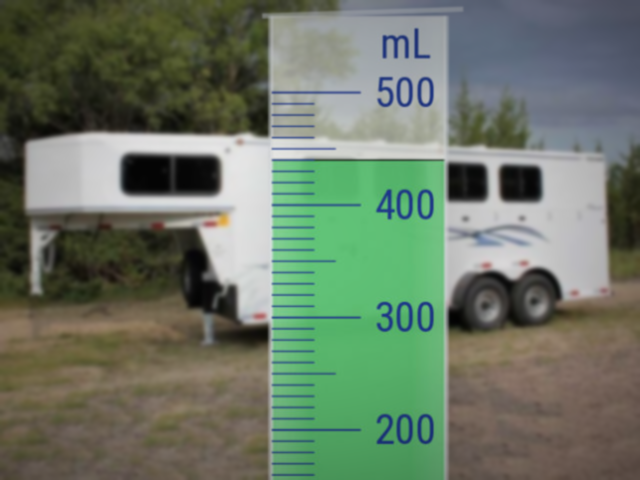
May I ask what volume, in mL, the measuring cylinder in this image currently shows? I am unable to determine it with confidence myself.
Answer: 440 mL
